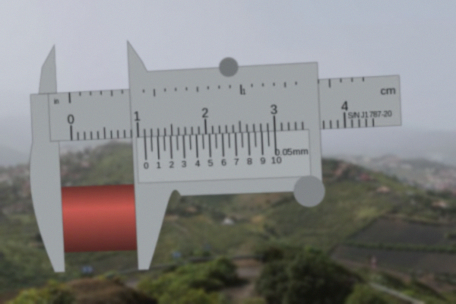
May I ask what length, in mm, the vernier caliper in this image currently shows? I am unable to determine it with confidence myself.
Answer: 11.0 mm
